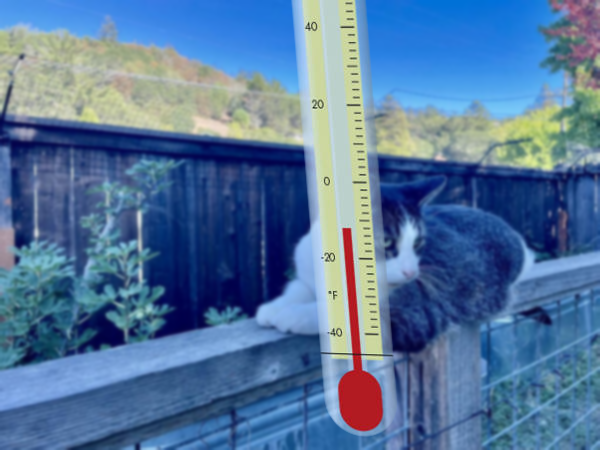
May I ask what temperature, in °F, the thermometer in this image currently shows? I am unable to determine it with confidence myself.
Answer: -12 °F
